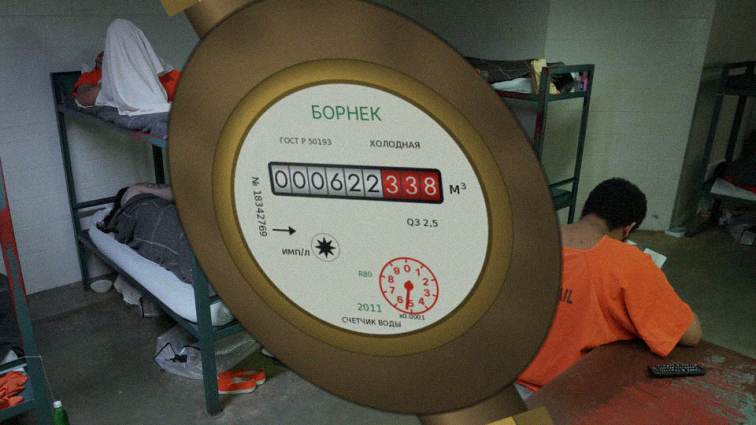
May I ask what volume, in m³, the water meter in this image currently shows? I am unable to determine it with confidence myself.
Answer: 622.3385 m³
